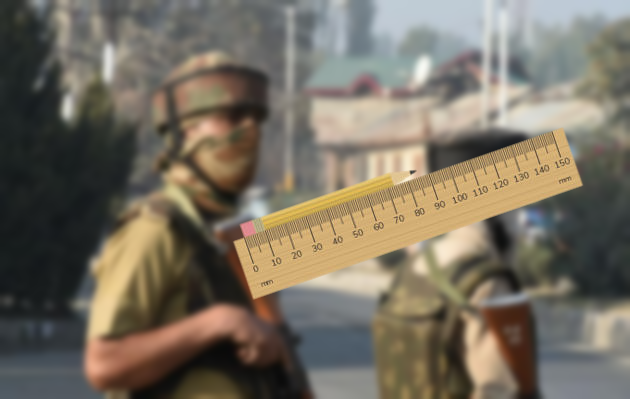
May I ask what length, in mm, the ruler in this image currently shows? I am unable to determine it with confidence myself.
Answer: 85 mm
